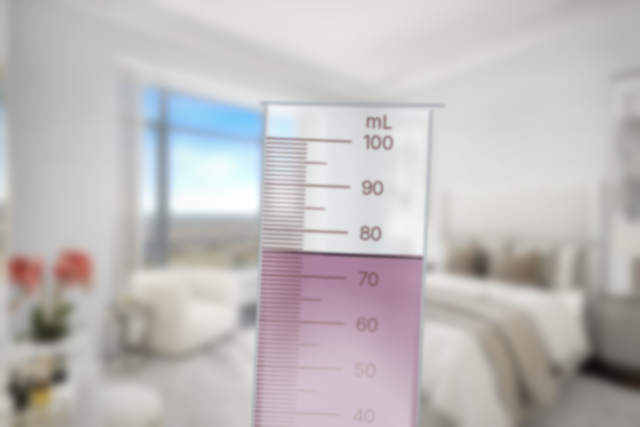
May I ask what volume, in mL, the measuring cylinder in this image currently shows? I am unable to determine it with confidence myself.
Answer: 75 mL
